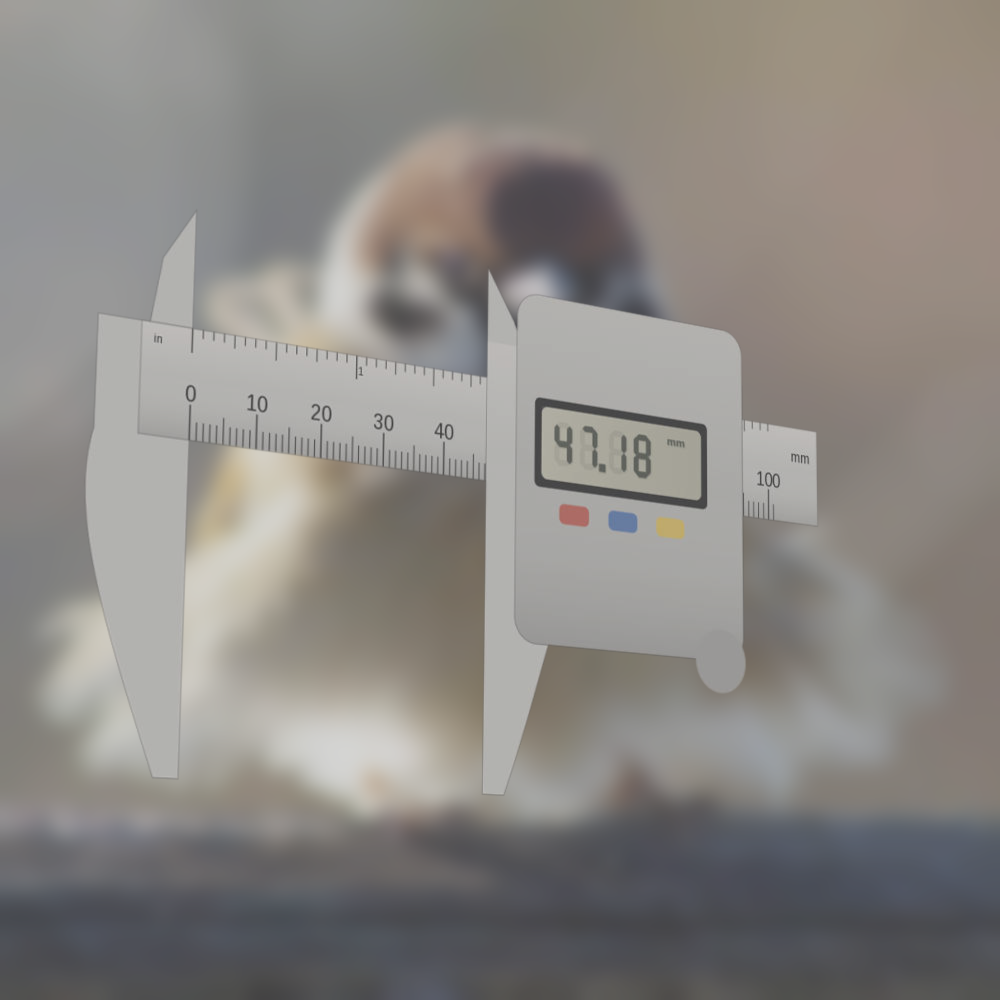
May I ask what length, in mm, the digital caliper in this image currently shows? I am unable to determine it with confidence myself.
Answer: 47.18 mm
